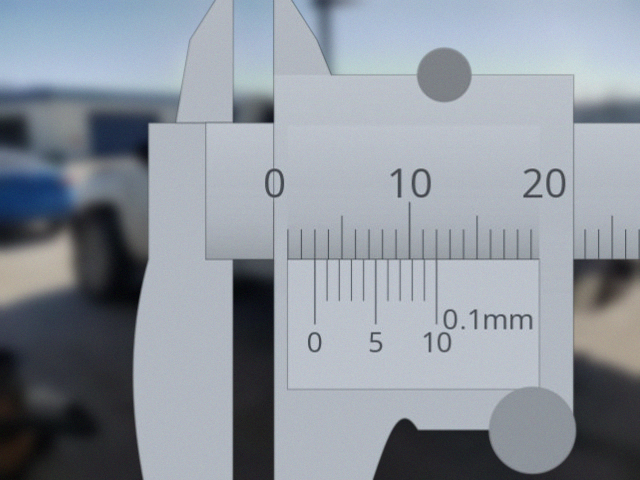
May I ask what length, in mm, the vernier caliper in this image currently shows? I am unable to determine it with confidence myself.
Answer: 3.0 mm
